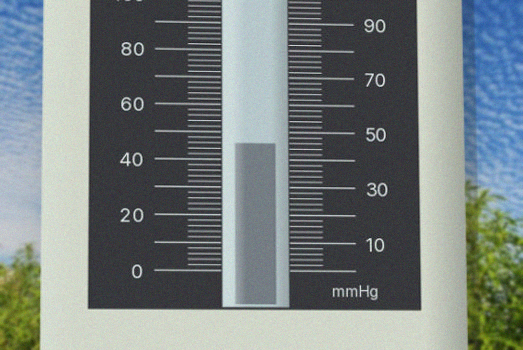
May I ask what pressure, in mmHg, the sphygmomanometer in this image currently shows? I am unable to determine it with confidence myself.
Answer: 46 mmHg
